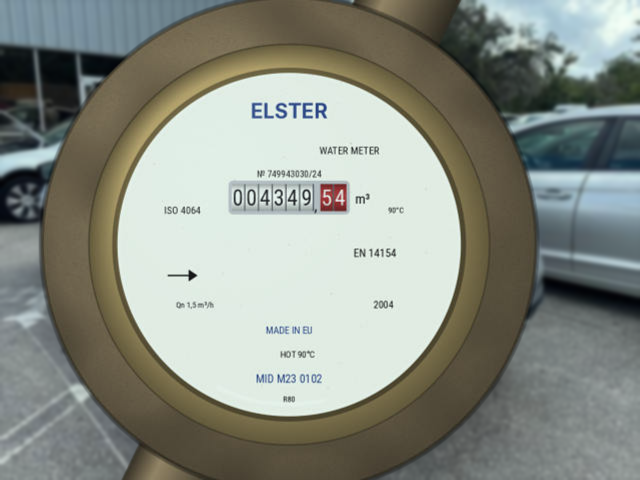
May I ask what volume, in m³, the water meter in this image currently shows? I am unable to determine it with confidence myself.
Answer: 4349.54 m³
